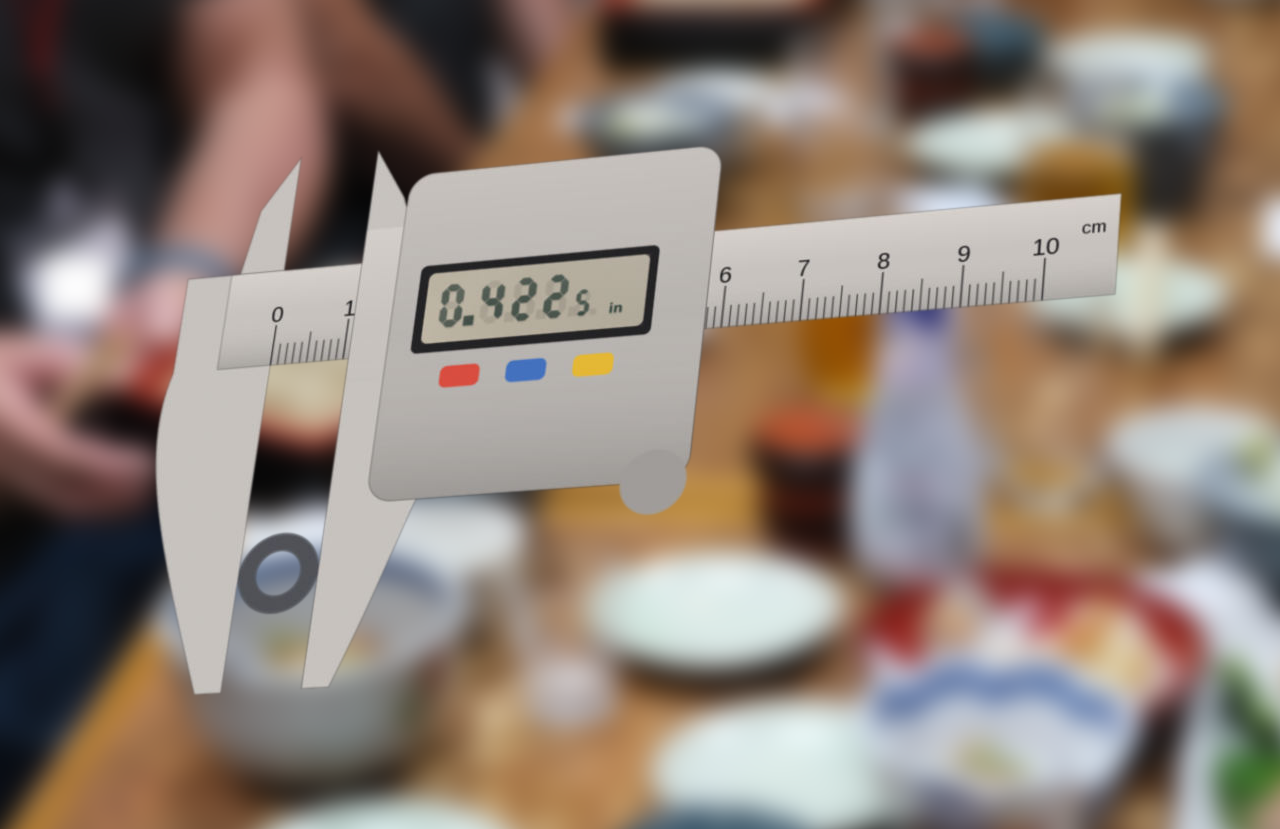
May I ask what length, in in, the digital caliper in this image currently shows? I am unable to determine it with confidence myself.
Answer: 0.4225 in
